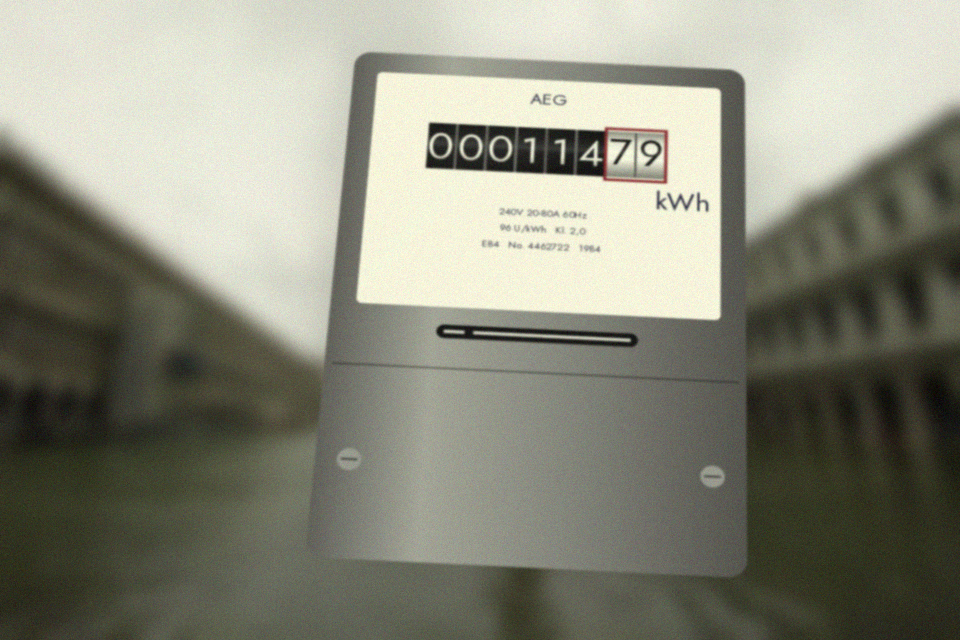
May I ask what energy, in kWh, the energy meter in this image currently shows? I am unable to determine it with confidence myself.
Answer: 114.79 kWh
